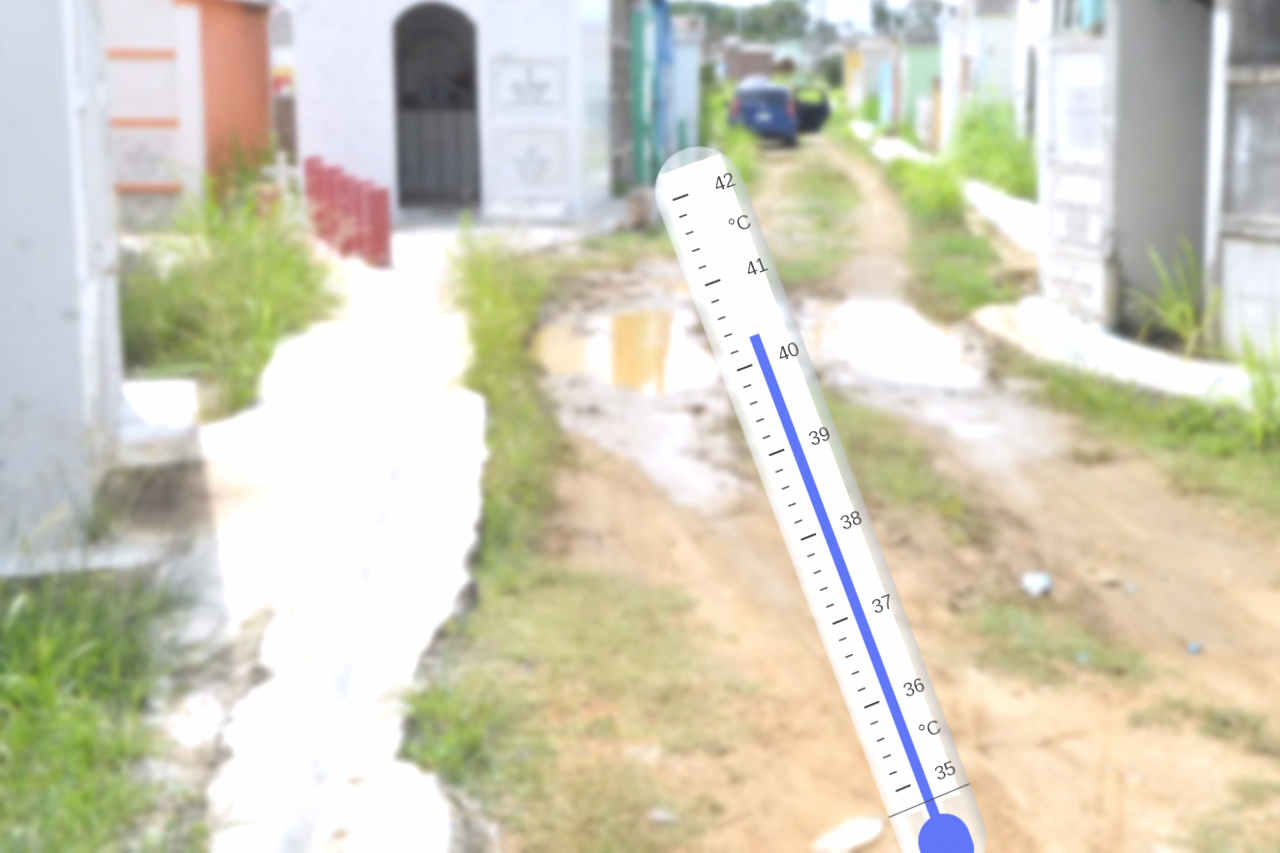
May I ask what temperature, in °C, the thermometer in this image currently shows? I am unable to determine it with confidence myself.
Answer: 40.3 °C
